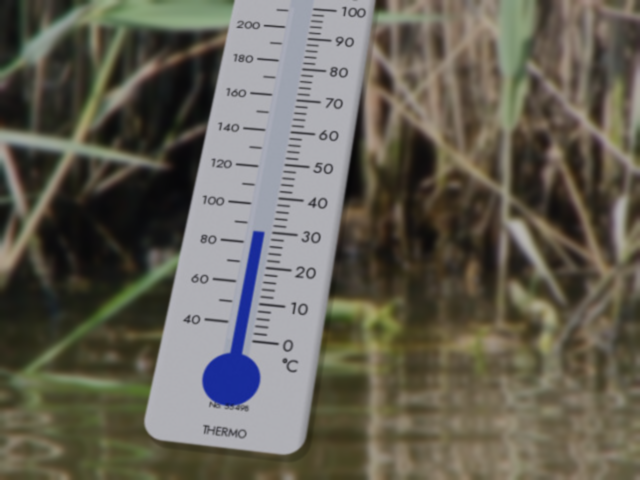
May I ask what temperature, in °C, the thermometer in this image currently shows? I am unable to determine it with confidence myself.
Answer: 30 °C
